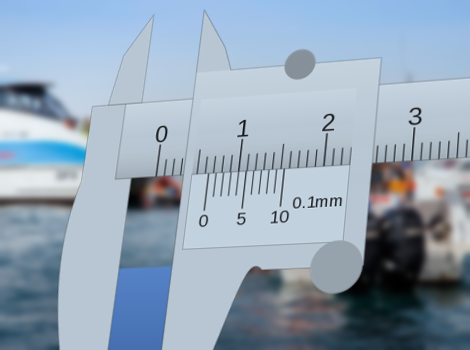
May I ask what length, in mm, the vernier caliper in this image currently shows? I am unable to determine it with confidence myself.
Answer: 6.4 mm
